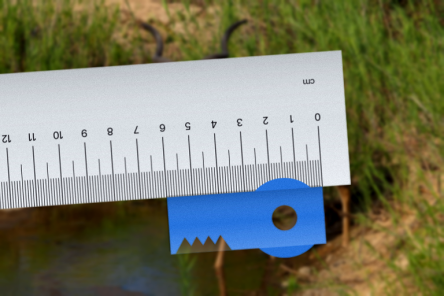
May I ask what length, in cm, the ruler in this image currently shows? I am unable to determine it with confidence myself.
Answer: 6 cm
